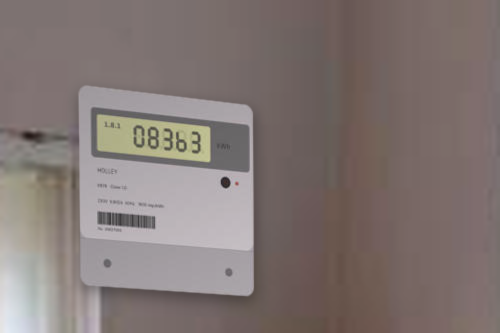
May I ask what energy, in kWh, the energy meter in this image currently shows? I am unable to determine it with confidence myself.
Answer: 8363 kWh
